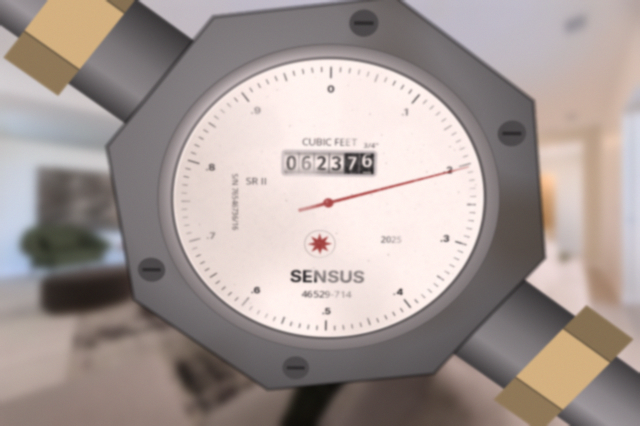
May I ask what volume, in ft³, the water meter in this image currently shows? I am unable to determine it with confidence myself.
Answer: 62376.20 ft³
